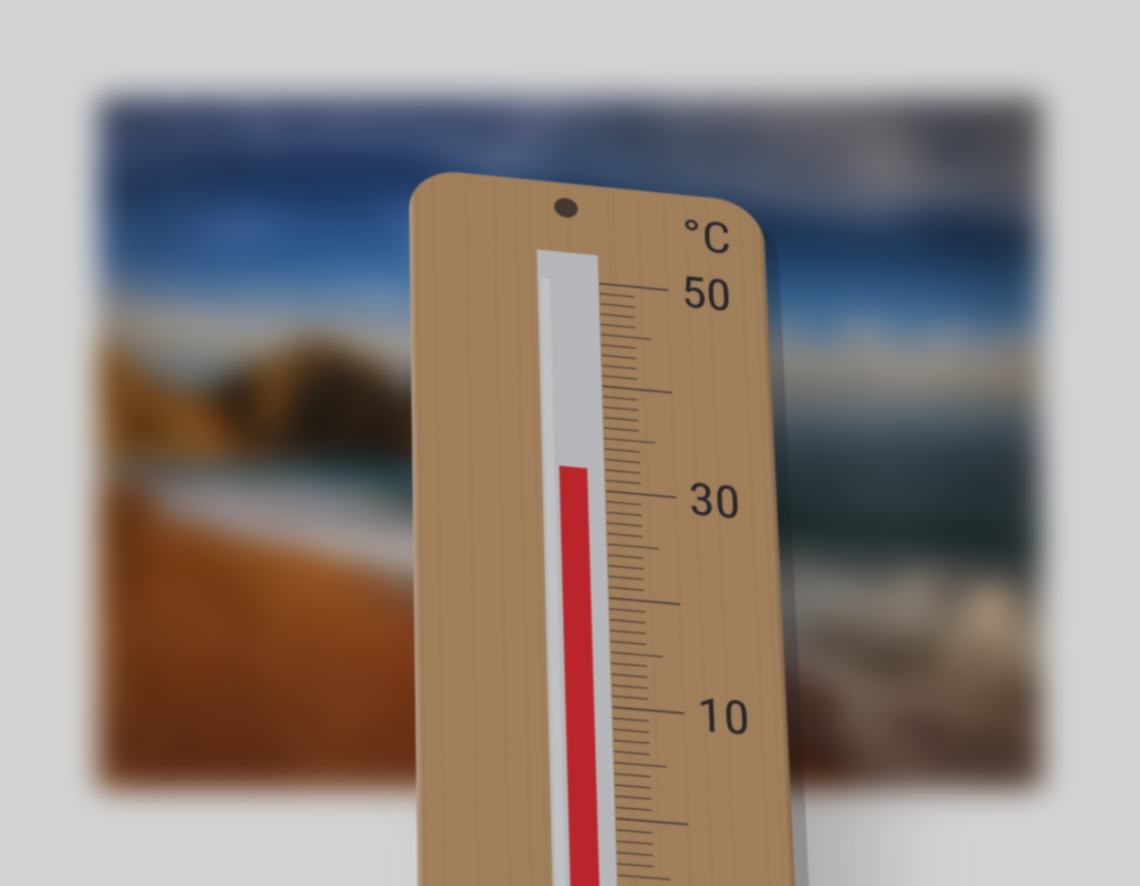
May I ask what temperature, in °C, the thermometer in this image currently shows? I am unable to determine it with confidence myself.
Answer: 32 °C
